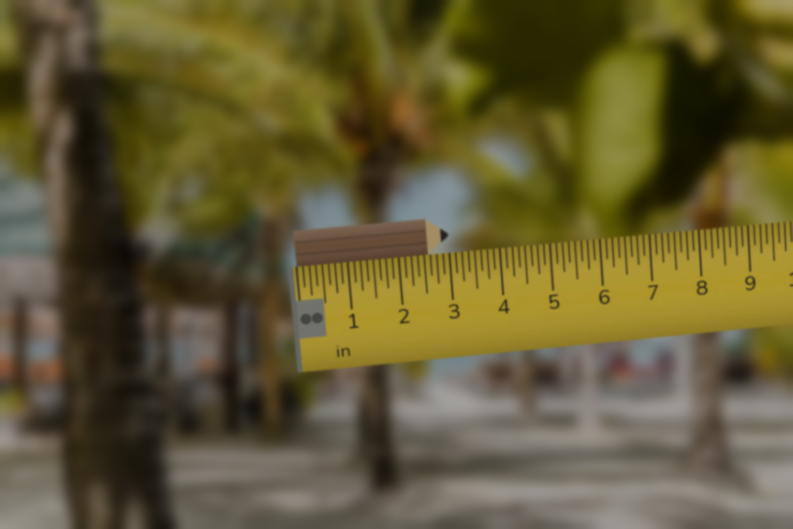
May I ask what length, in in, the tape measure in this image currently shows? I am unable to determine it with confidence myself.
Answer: 3 in
